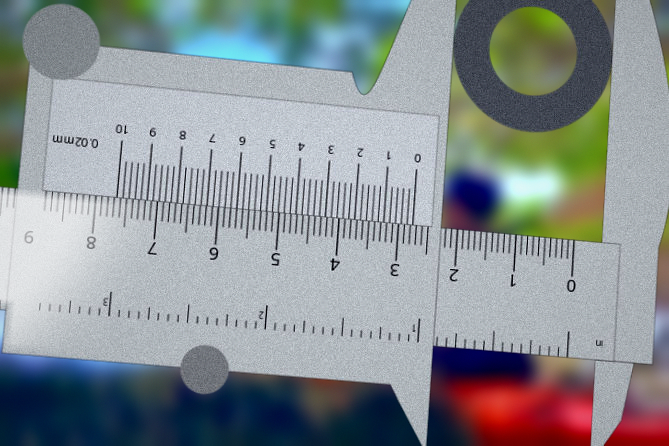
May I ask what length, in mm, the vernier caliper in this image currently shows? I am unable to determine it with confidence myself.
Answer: 27.6 mm
